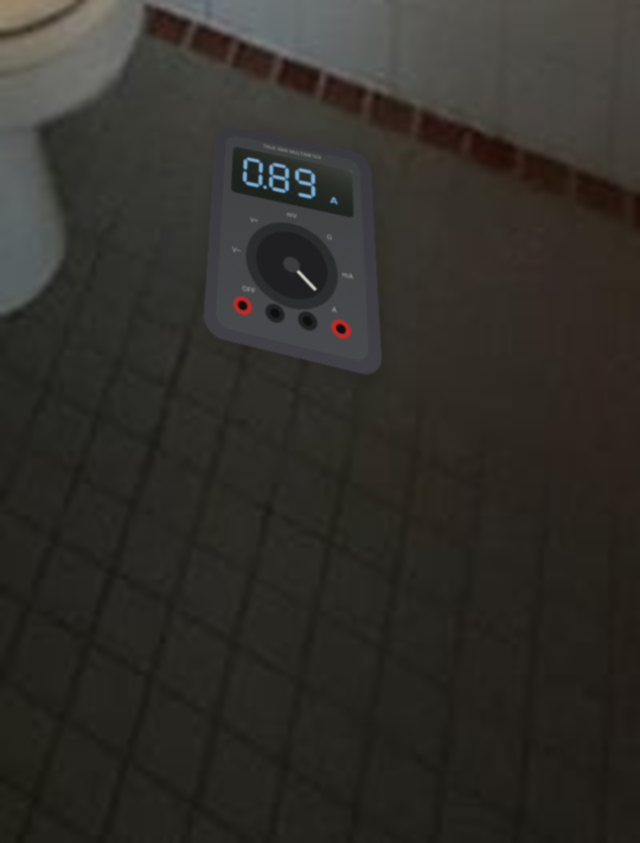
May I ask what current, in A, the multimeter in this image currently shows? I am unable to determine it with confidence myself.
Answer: 0.89 A
